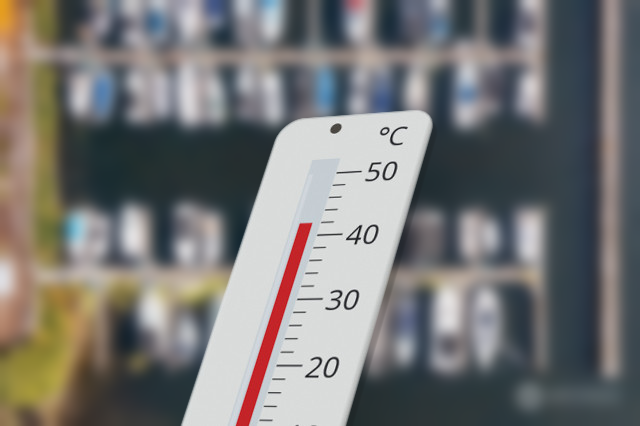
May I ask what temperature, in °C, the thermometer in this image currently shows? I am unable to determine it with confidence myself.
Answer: 42 °C
